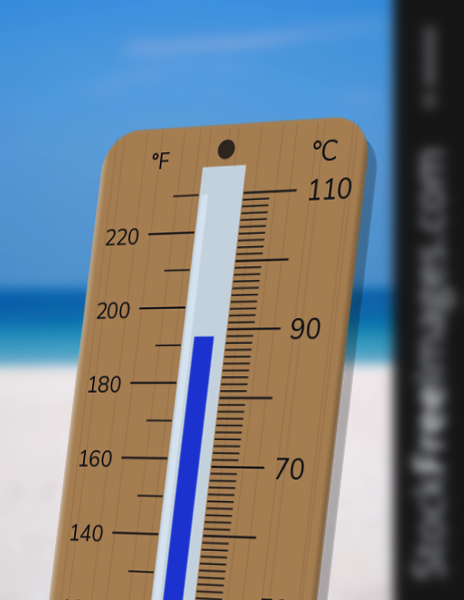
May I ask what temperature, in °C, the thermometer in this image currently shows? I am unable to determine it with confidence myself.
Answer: 89 °C
